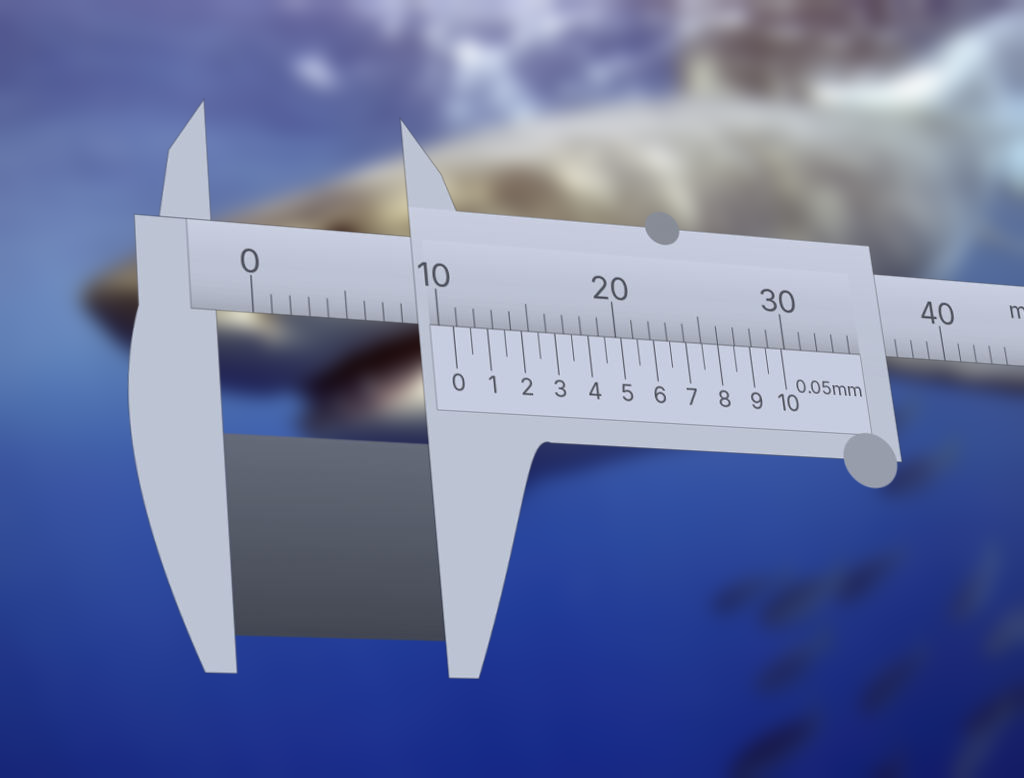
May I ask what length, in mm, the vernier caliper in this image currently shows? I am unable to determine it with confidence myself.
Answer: 10.8 mm
